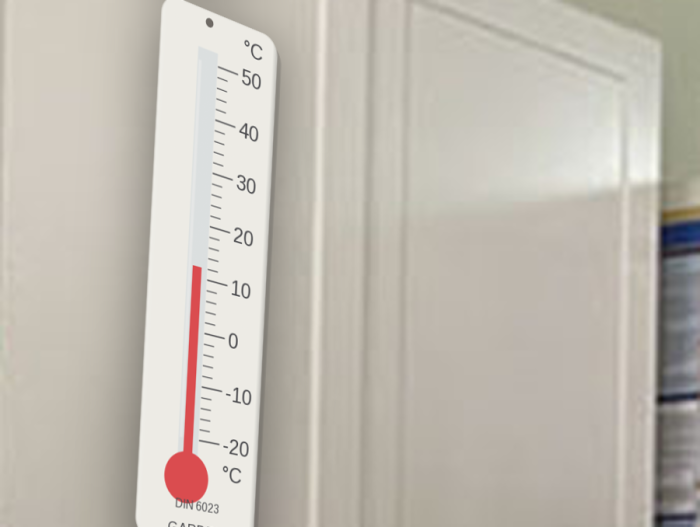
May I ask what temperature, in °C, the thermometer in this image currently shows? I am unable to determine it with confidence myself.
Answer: 12 °C
